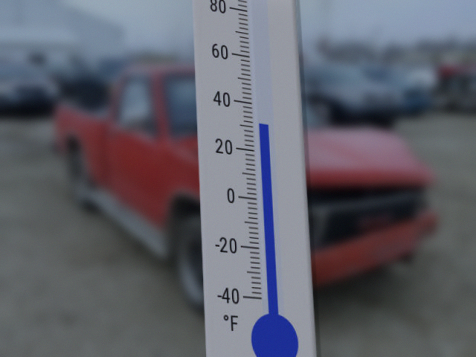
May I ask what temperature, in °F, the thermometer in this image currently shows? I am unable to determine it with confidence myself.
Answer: 32 °F
